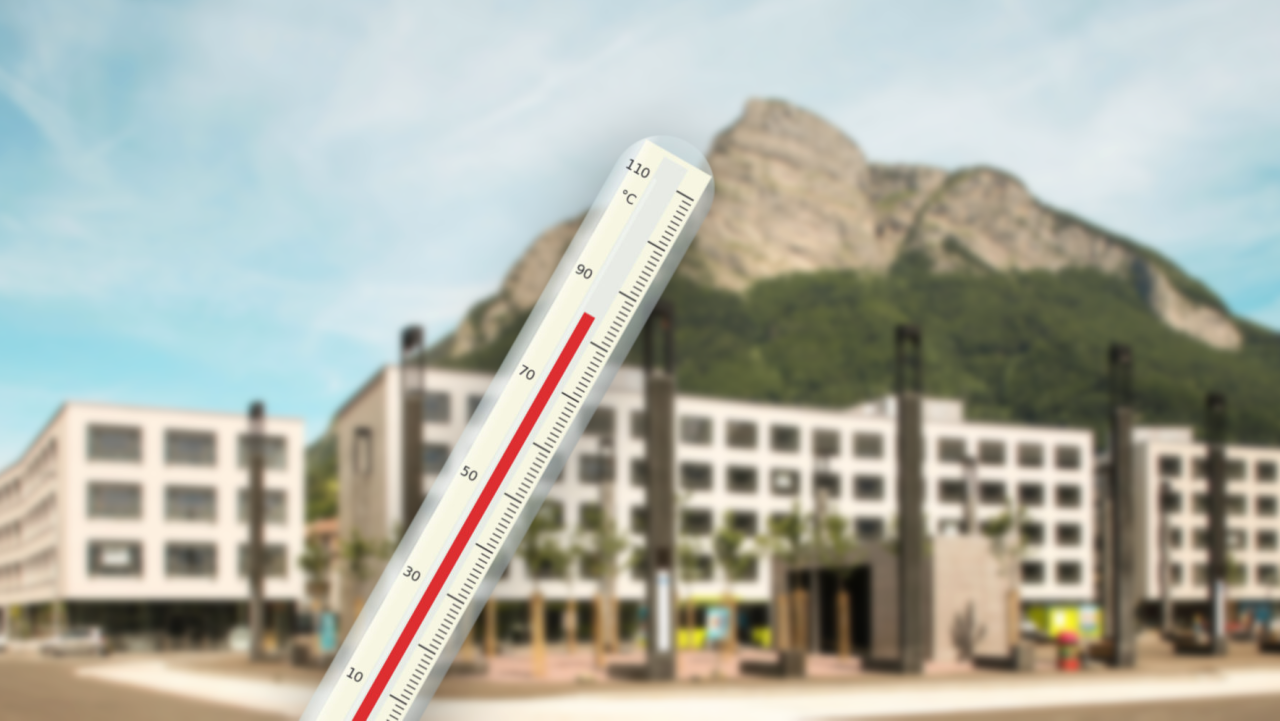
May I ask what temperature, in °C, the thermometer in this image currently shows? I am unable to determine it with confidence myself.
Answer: 84 °C
